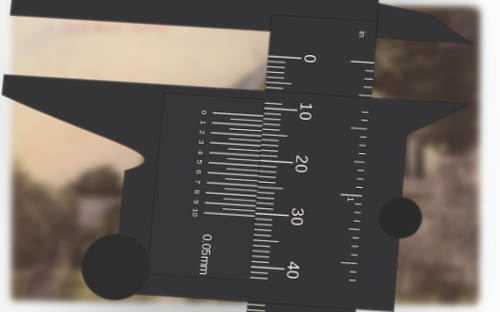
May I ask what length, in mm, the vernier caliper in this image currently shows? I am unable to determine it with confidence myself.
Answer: 11.5 mm
